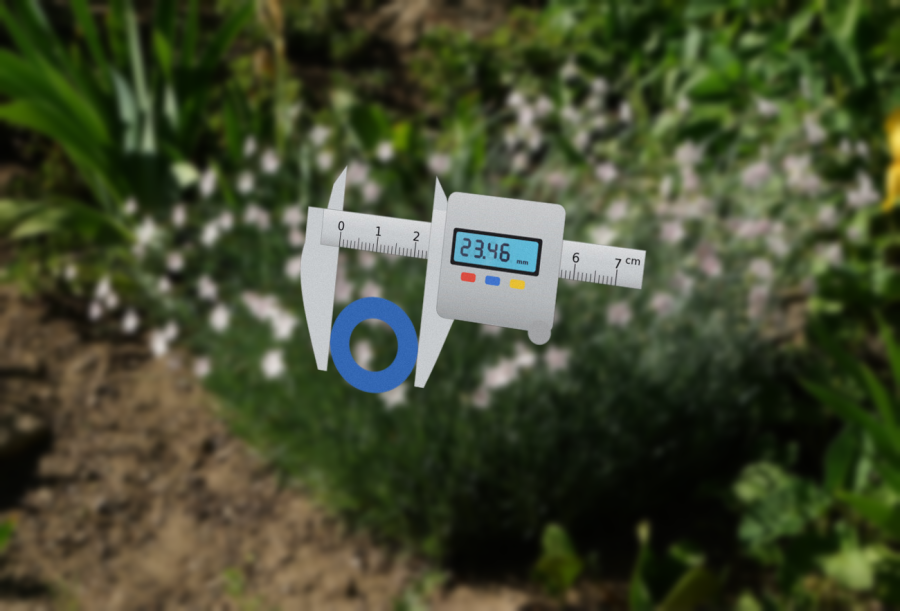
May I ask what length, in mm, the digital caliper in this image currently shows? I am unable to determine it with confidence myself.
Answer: 23.46 mm
